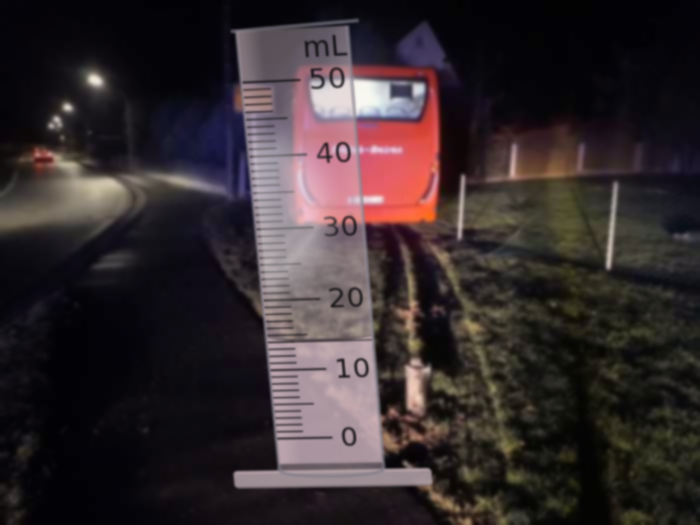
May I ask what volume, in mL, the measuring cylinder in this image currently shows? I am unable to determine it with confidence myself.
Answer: 14 mL
